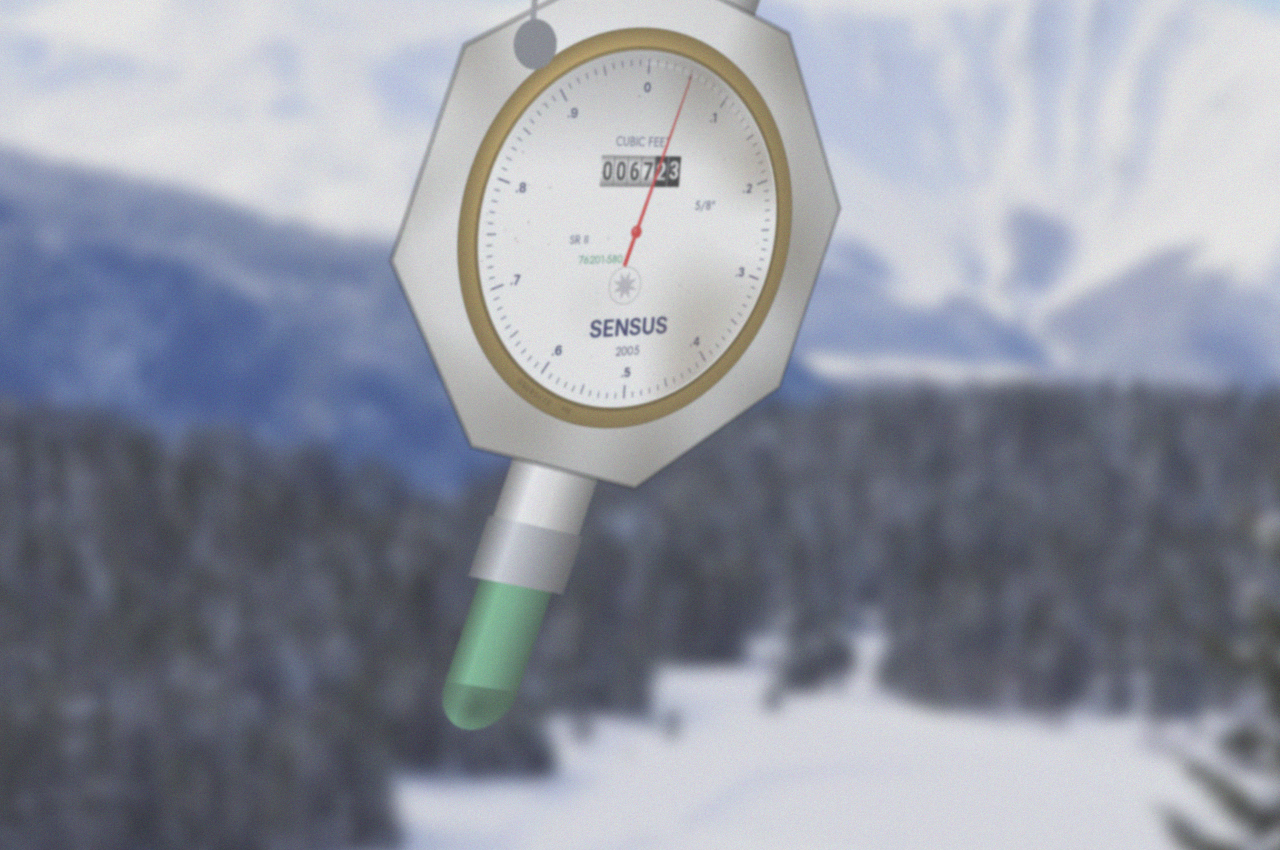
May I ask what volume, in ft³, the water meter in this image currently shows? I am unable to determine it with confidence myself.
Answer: 6723.05 ft³
